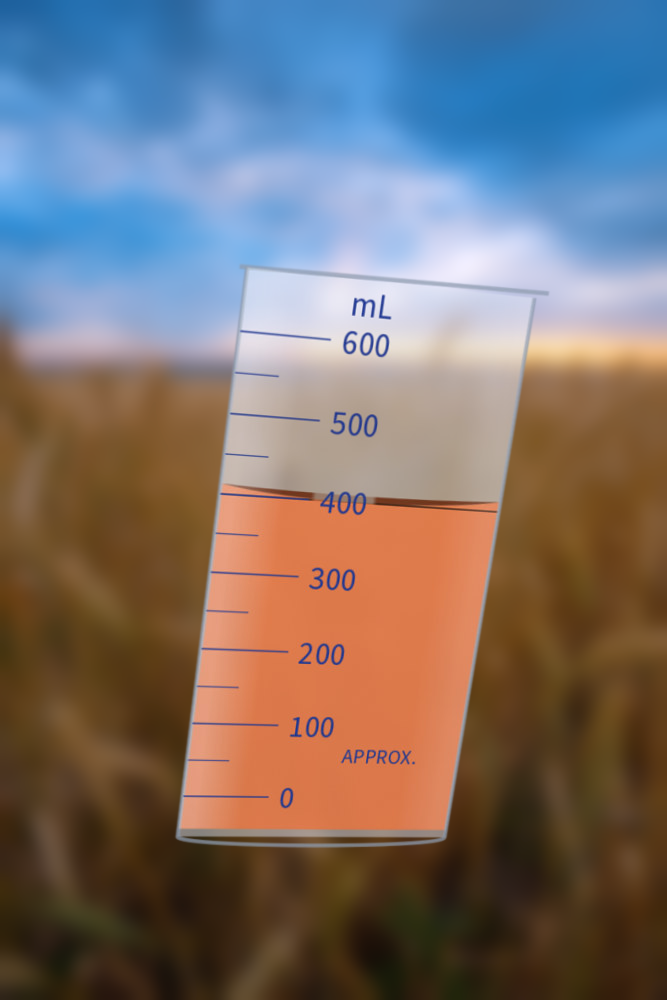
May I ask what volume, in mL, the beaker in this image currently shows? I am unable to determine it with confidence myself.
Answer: 400 mL
